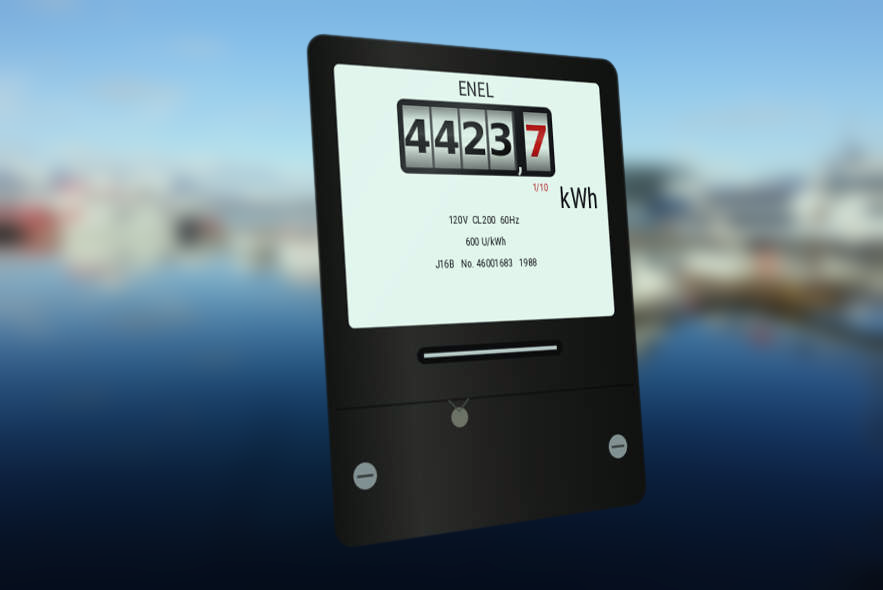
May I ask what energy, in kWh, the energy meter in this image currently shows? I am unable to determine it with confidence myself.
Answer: 4423.7 kWh
